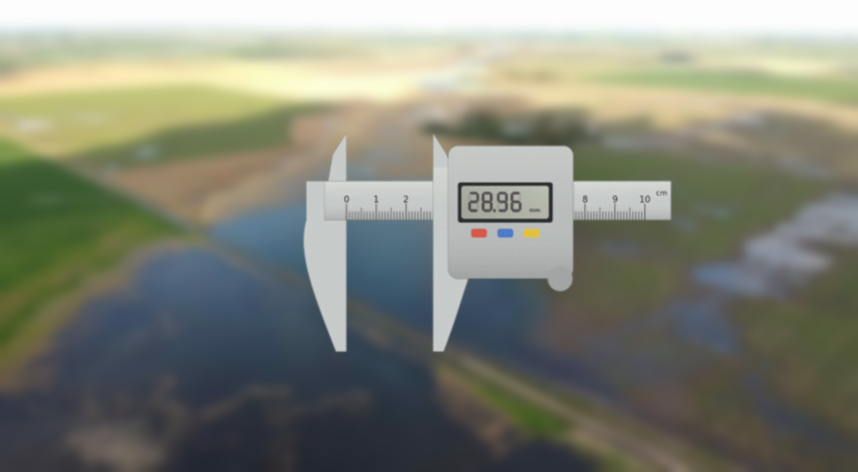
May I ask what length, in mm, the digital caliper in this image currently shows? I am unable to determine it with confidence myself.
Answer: 28.96 mm
